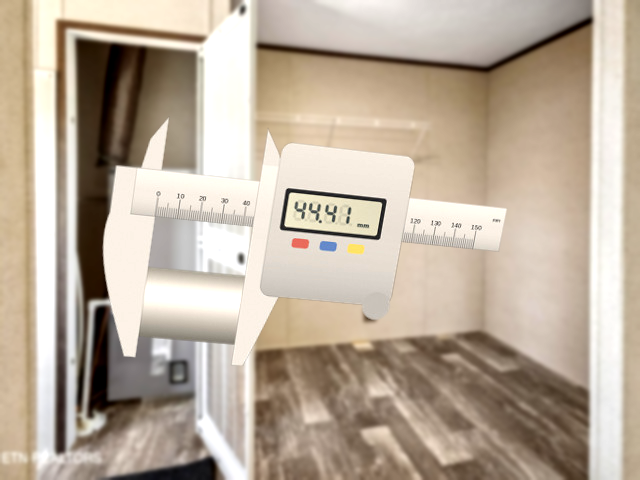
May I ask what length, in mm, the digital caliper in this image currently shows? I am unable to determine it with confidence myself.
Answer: 44.41 mm
